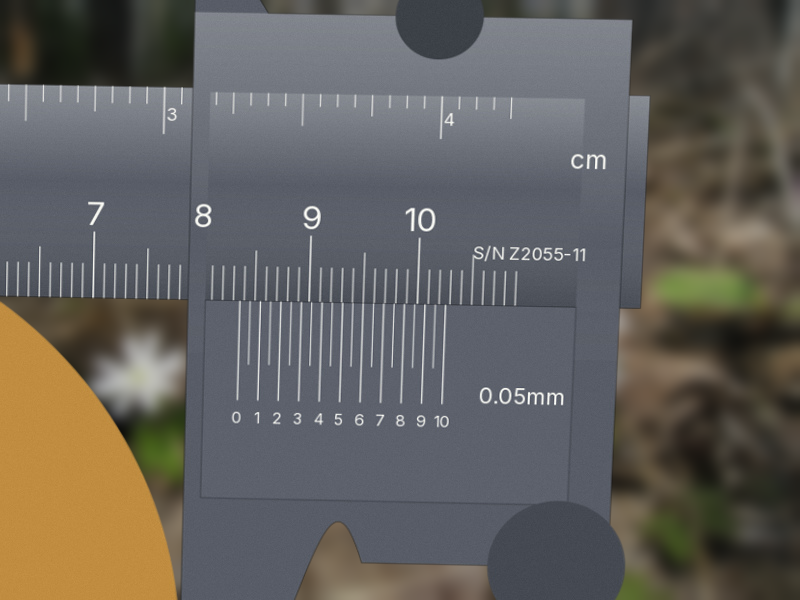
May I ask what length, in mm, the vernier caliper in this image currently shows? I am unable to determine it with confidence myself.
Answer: 83.6 mm
